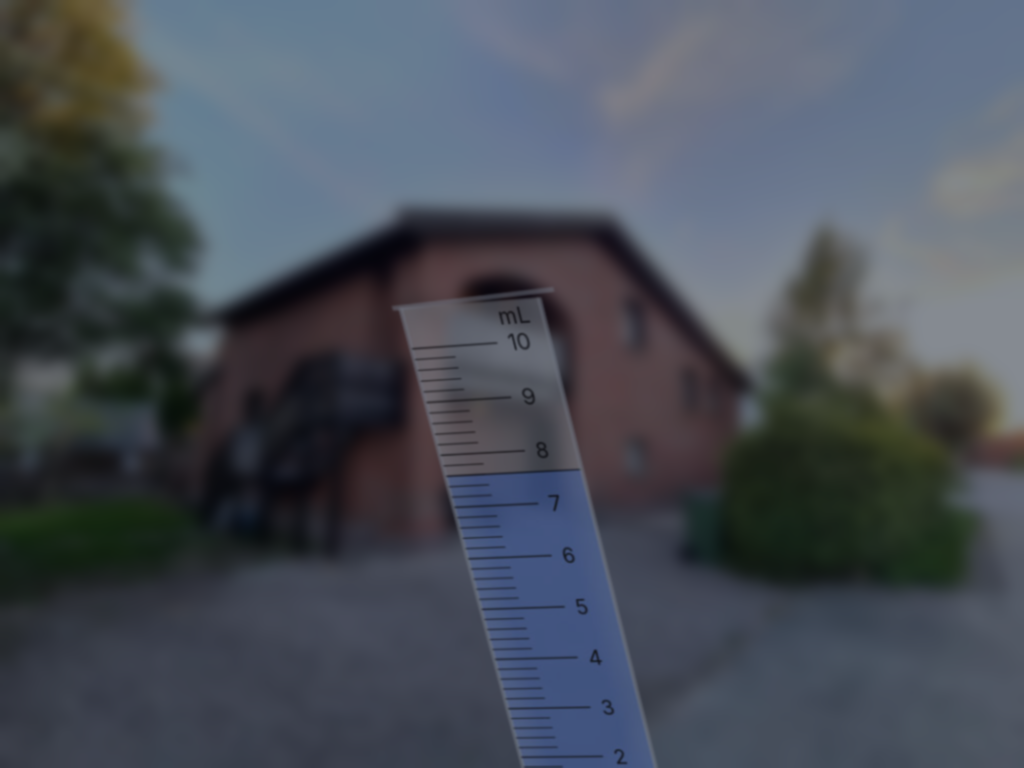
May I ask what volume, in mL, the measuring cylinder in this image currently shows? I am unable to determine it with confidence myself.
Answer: 7.6 mL
